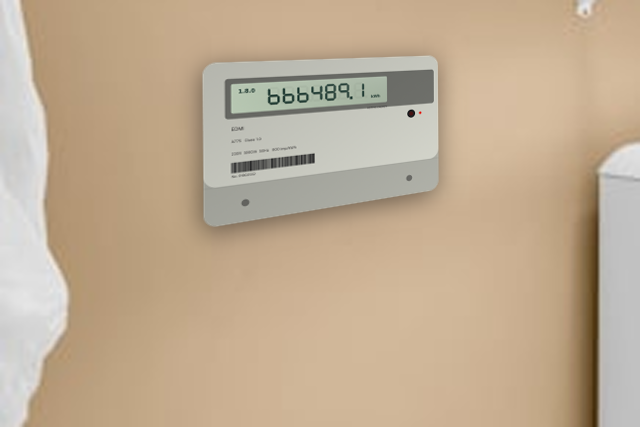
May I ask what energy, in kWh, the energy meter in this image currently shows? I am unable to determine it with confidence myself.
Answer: 666489.1 kWh
